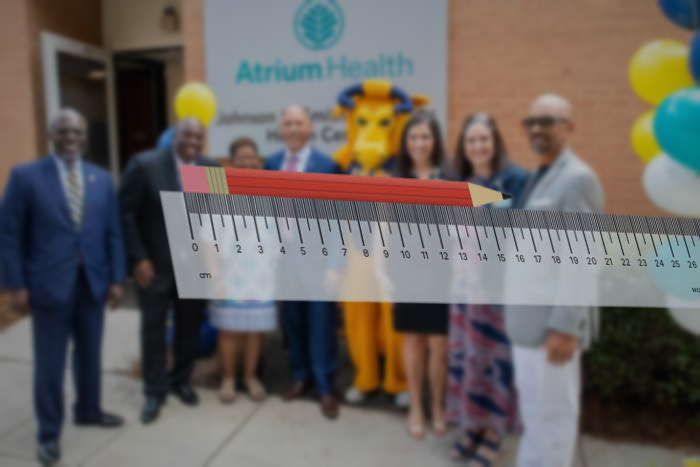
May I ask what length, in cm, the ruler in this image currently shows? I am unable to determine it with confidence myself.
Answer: 16.5 cm
